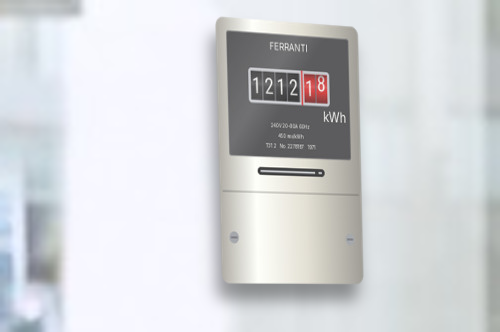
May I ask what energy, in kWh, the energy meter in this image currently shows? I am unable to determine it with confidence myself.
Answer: 1212.18 kWh
